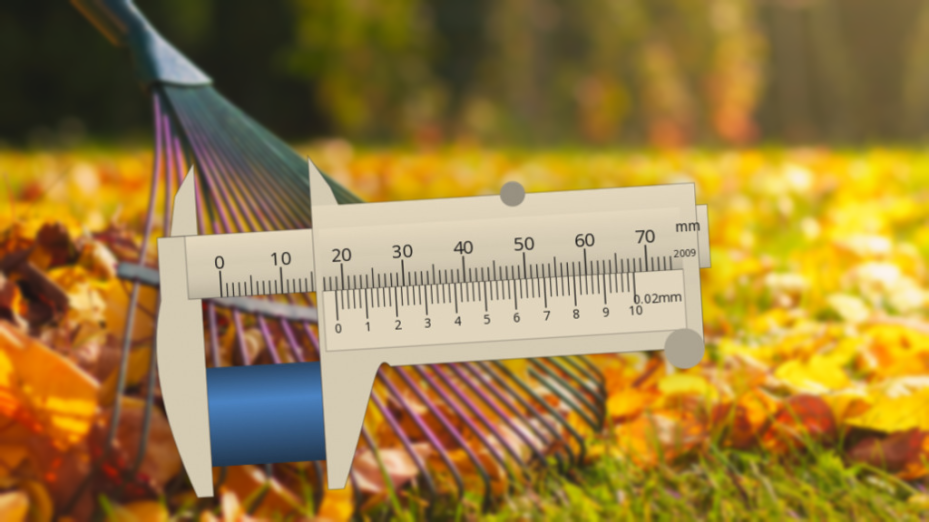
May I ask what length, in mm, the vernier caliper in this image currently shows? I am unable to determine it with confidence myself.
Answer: 18.8 mm
